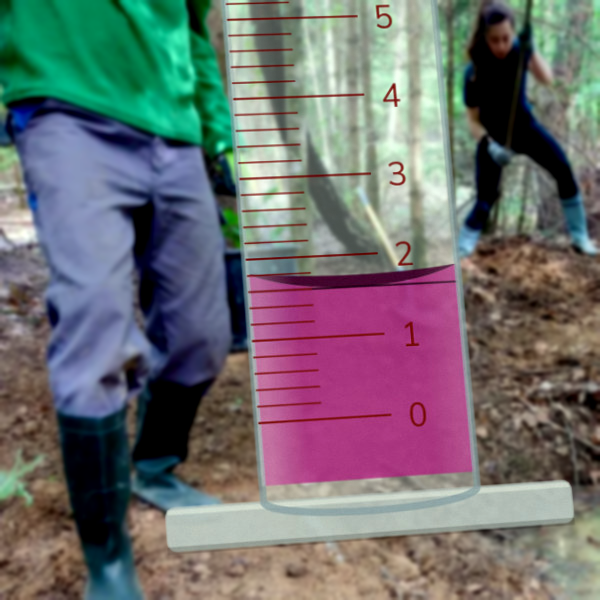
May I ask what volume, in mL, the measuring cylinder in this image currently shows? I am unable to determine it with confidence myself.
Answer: 1.6 mL
